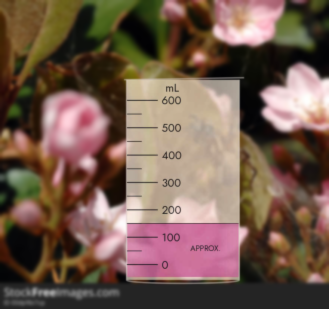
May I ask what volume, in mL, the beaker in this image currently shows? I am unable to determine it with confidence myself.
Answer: 150 mL
